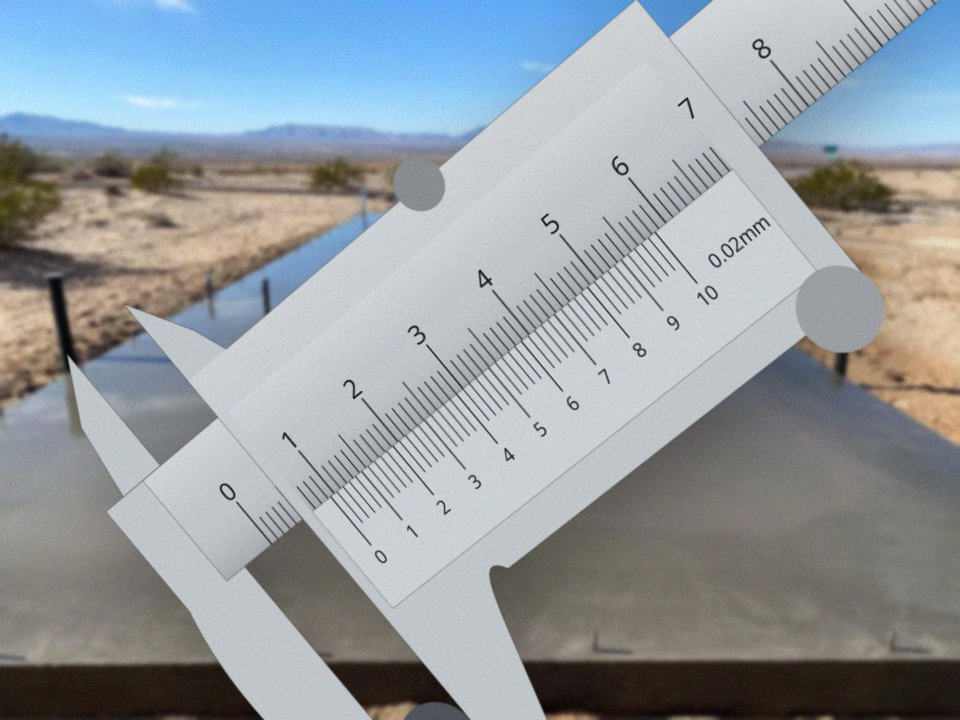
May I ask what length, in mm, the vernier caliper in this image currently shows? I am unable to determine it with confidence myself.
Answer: 9.4 mm
